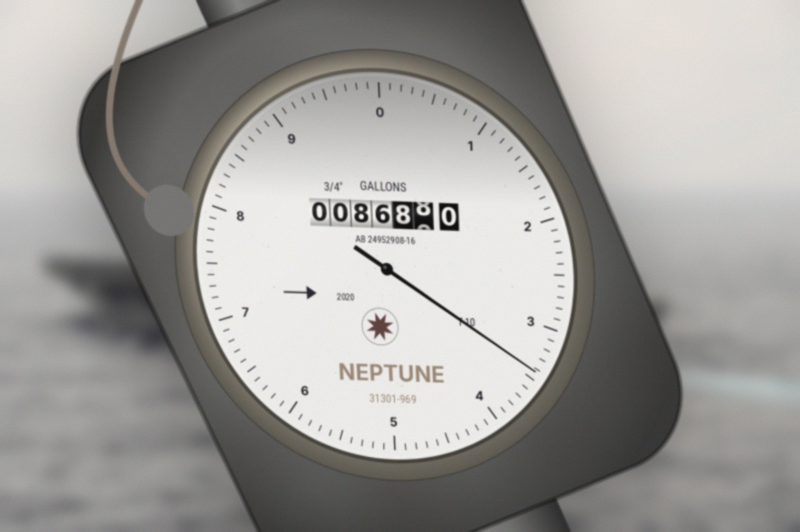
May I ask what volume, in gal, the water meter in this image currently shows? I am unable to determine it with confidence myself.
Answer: 86883.4 gal
